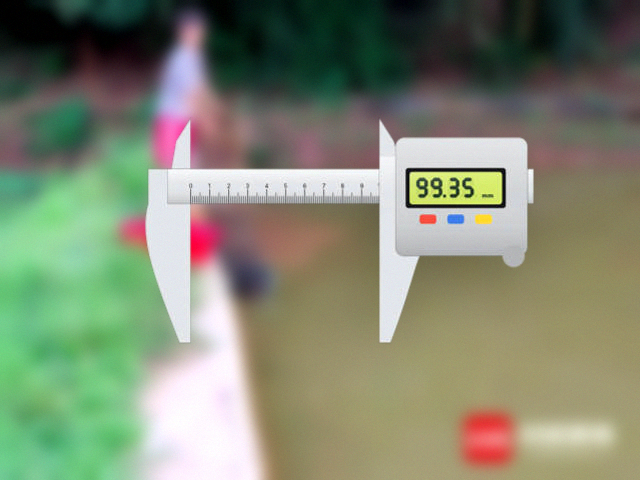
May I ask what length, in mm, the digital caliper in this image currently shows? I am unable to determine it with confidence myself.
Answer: 99.35 mm
